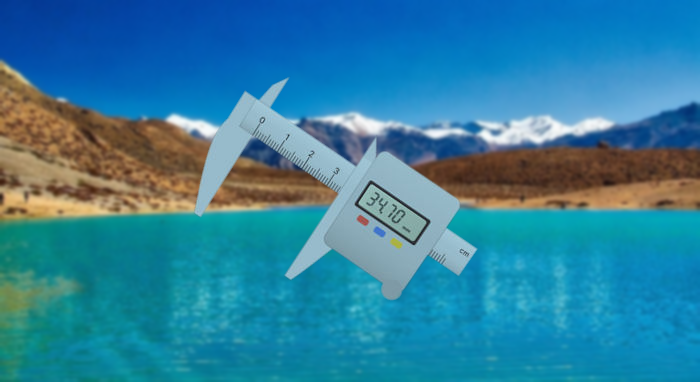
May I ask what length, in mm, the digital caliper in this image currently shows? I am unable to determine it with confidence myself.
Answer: 34.70 mm
